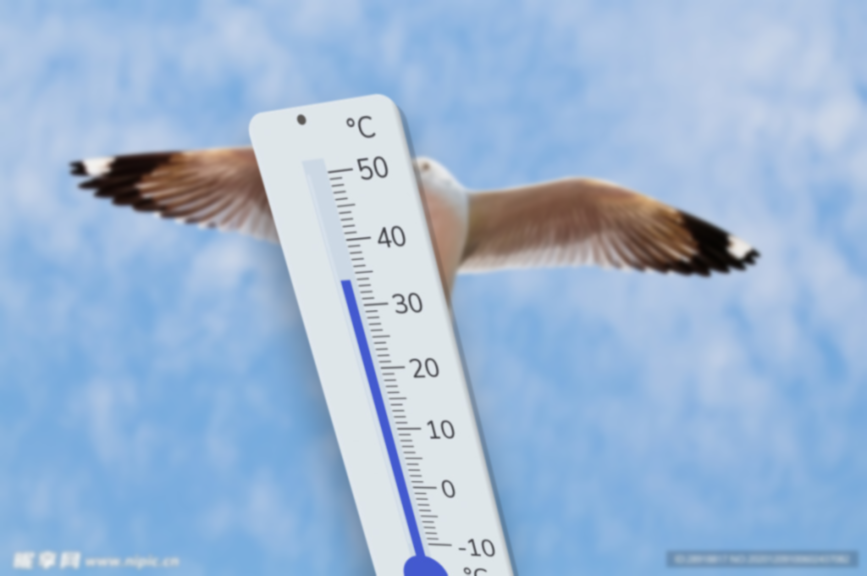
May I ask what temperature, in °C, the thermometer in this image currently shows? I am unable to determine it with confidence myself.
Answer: 34 °C
